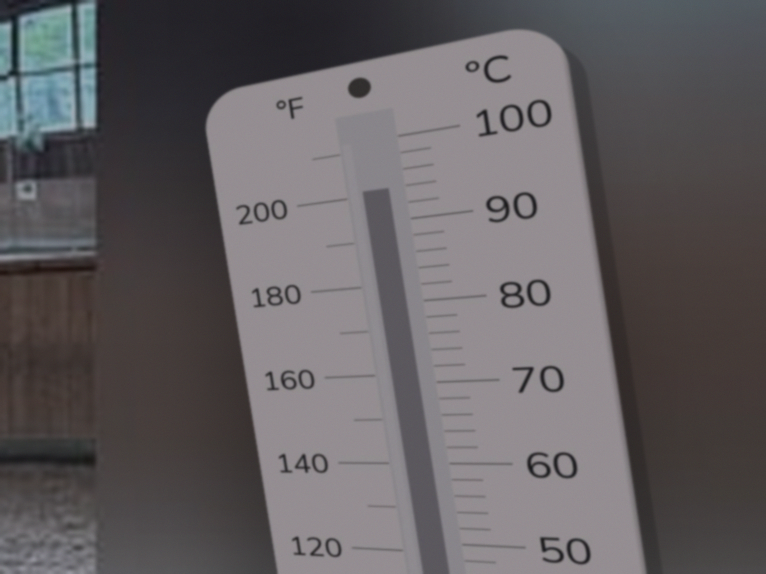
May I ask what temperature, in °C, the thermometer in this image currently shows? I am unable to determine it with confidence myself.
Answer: 94 °C
